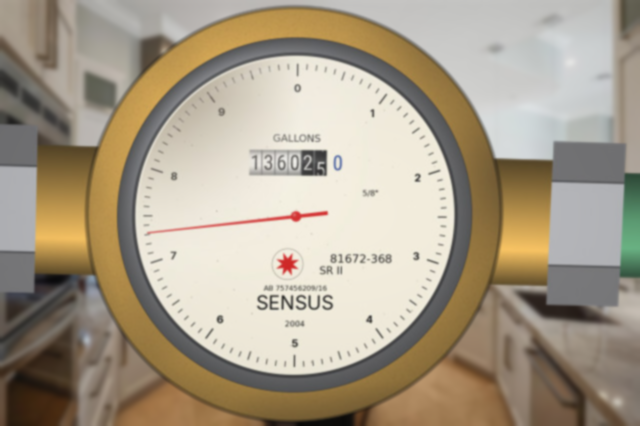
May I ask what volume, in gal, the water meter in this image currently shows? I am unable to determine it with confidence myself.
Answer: 1360247.3 gal
